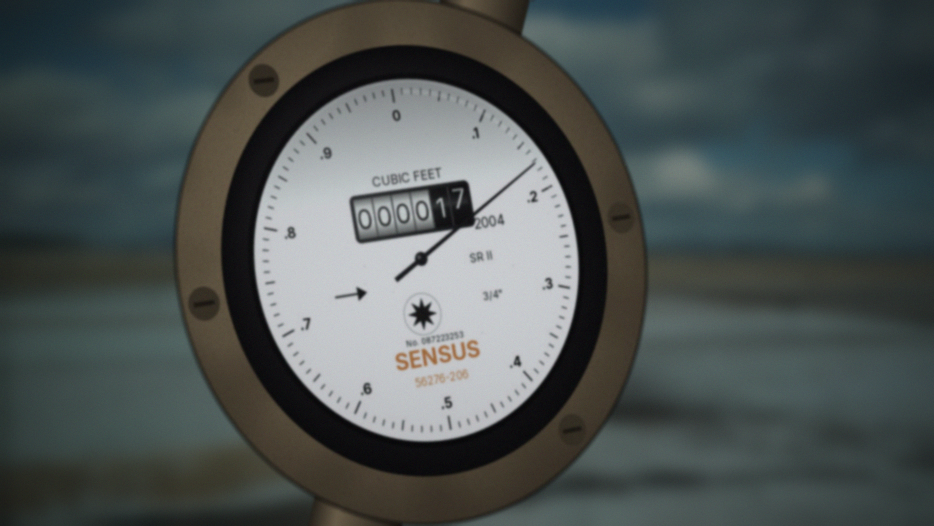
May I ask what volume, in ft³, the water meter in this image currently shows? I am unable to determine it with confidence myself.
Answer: 17.17 ft³
